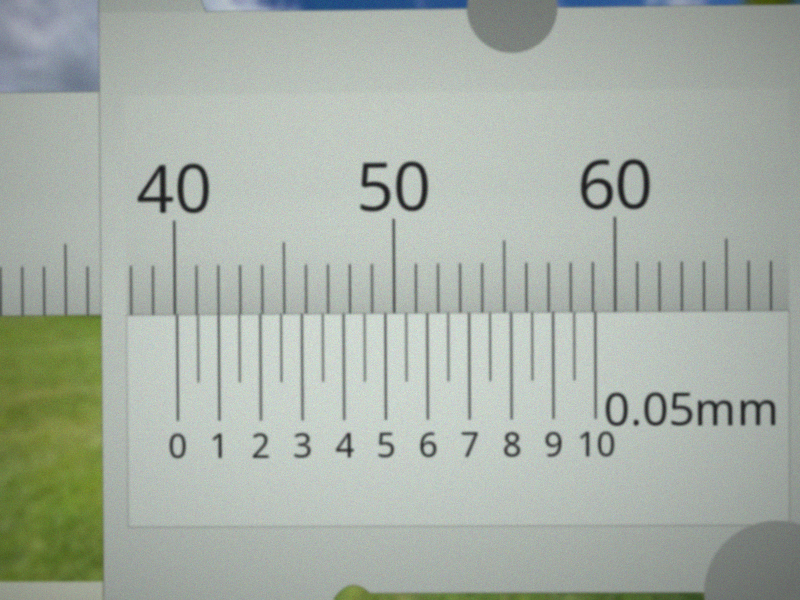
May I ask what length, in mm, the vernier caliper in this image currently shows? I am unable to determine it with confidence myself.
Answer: 40.1 mm
